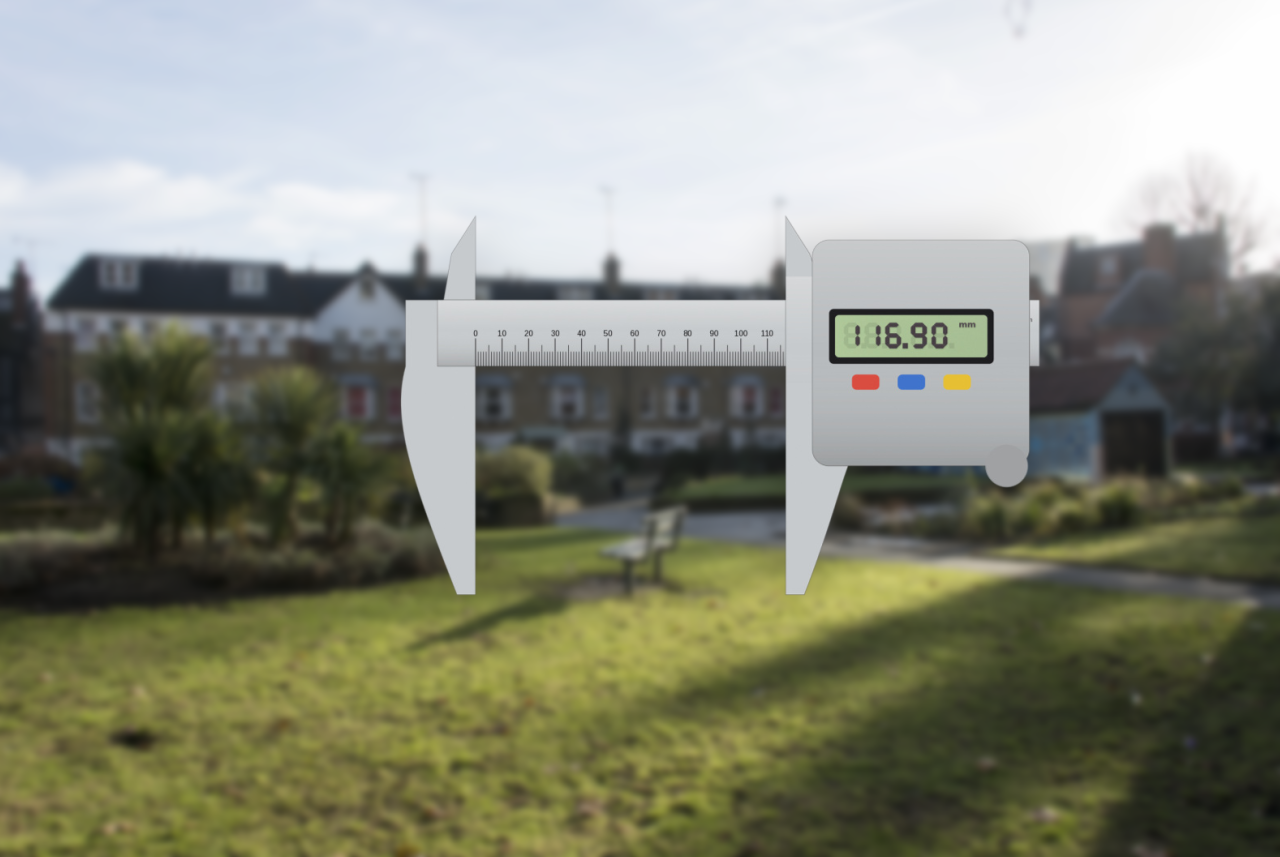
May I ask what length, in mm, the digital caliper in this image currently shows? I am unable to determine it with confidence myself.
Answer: 116.90 mm
